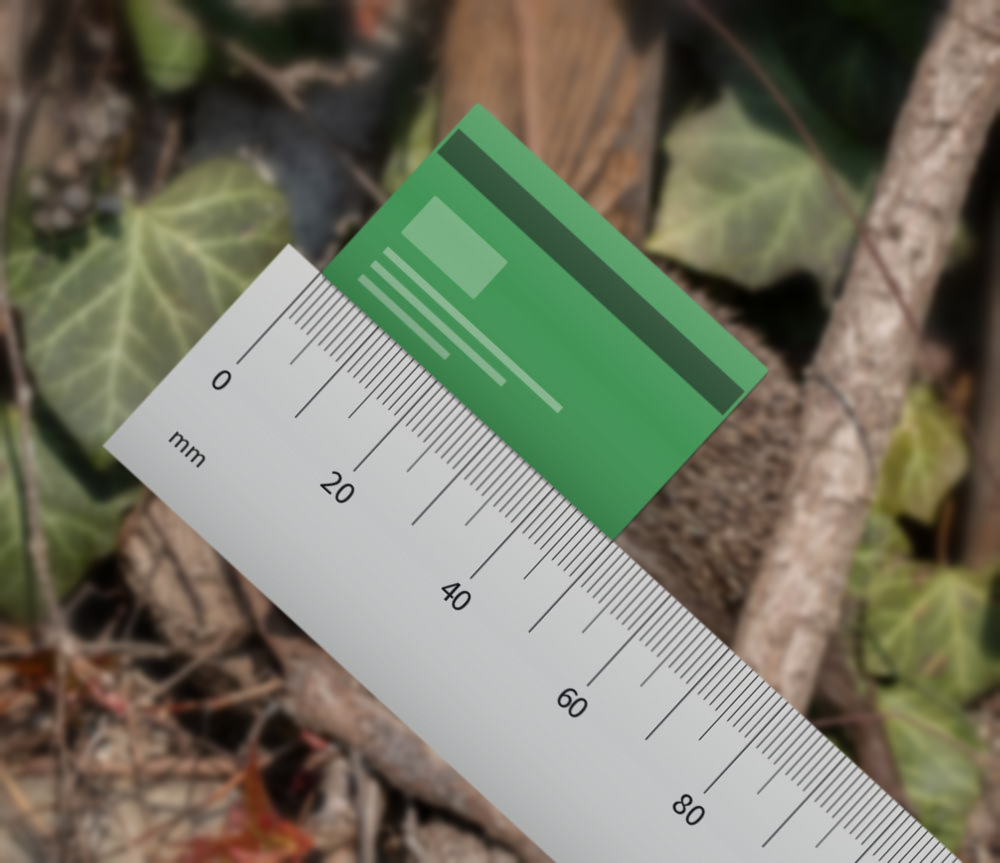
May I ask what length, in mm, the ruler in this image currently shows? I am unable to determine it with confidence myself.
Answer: 50 mm
